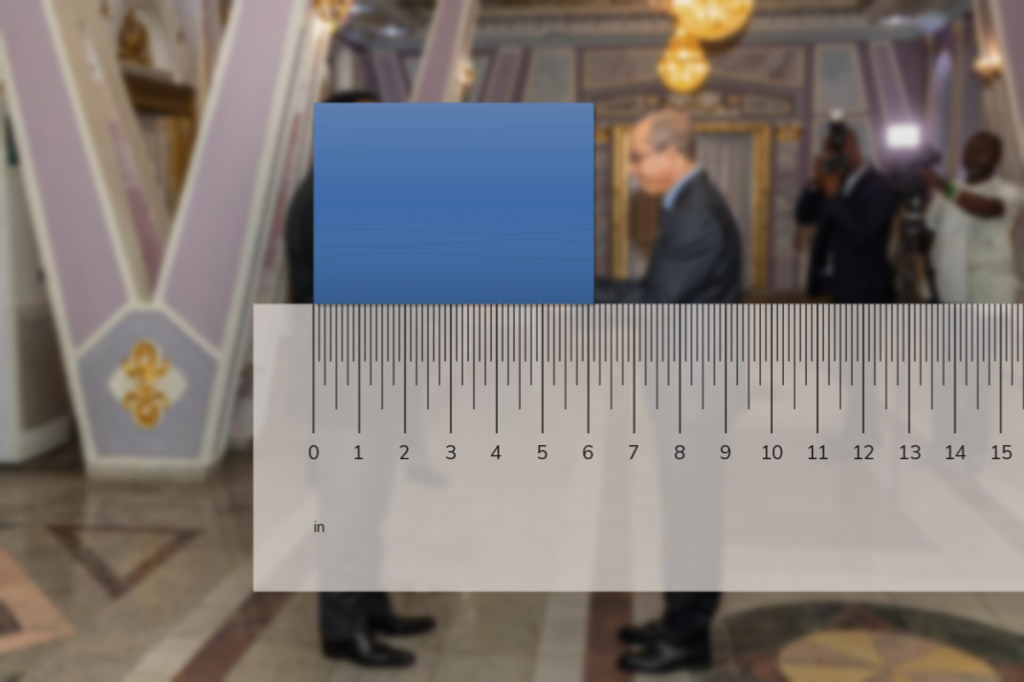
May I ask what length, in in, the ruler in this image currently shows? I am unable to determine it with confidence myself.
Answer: 6.125 in
